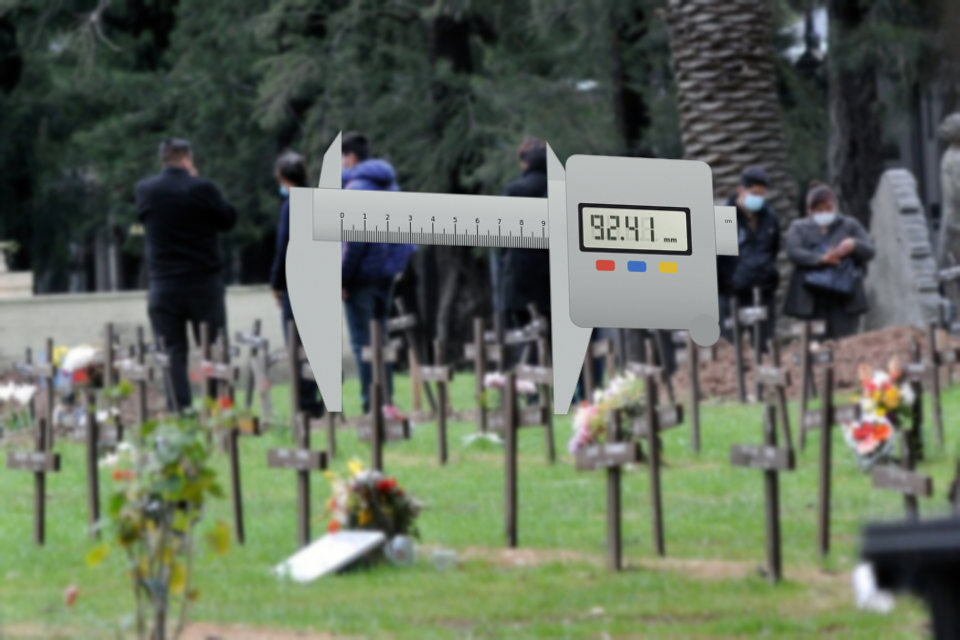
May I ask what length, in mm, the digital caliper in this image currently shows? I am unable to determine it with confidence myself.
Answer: 92.41 mm
